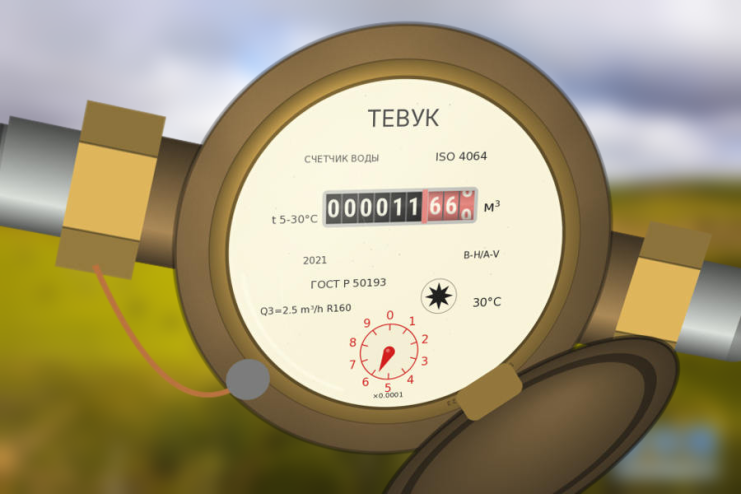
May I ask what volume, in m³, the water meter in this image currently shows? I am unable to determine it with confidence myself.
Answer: 11.6685 m³
